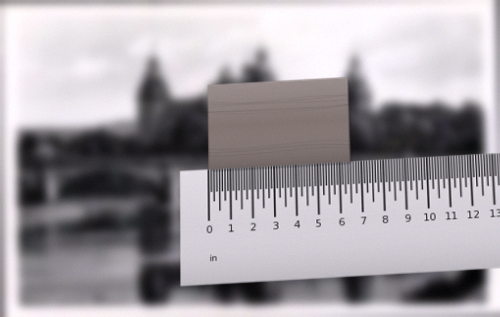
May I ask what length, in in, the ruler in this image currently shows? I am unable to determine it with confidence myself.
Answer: 6.5 in
